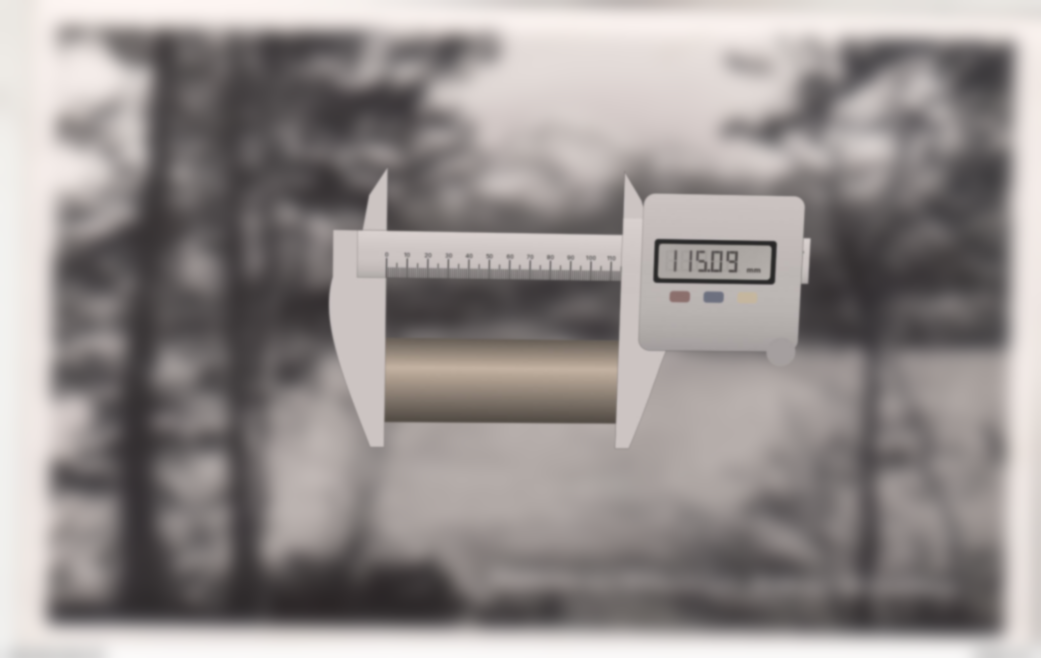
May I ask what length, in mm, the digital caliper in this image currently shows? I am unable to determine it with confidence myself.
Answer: 115.09 mm
